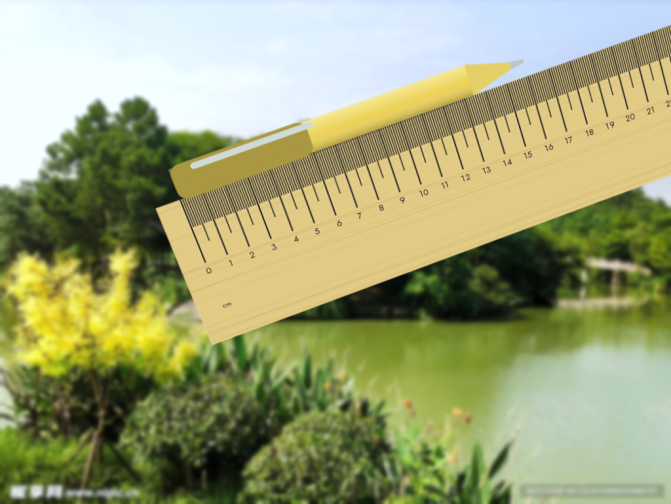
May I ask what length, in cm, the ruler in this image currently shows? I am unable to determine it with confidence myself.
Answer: 16 cm
